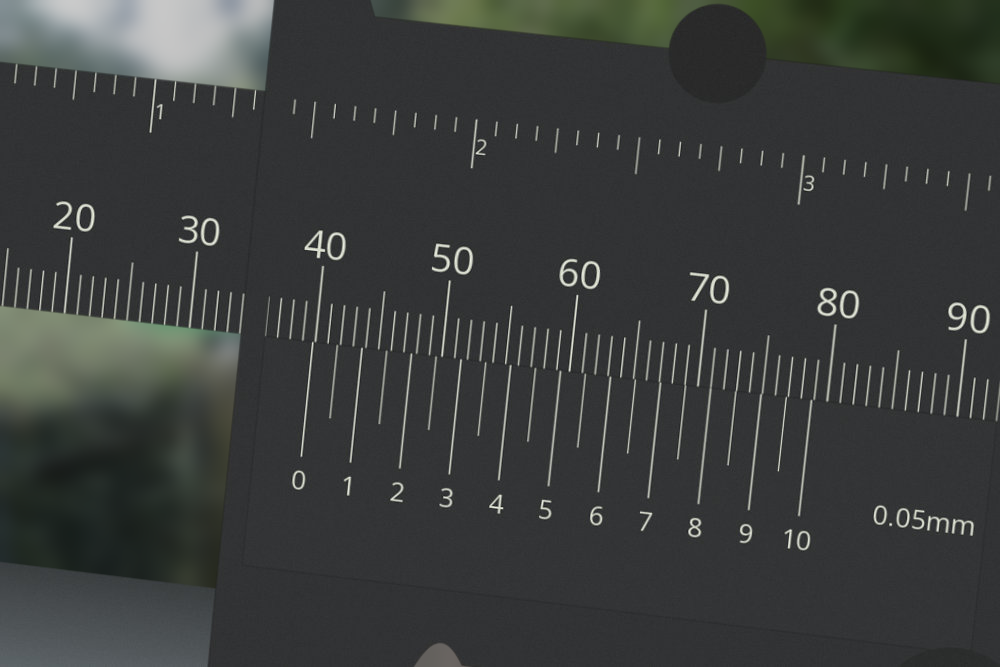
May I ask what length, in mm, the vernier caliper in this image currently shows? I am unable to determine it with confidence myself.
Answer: 39.8 mm
